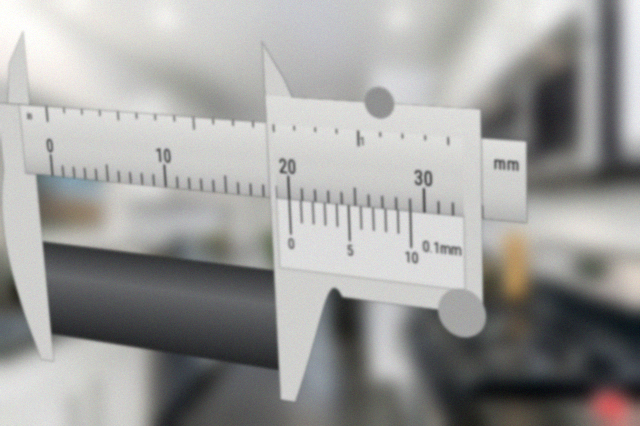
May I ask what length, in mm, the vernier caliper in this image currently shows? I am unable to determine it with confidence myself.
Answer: 20.0 mm
